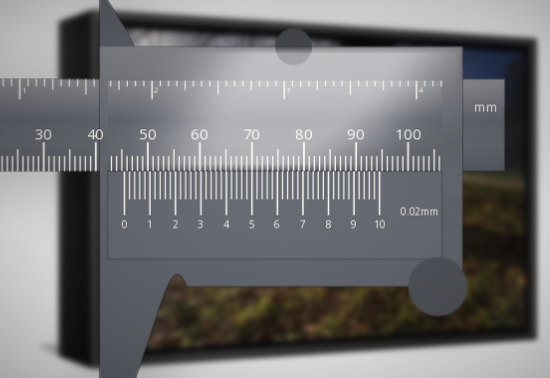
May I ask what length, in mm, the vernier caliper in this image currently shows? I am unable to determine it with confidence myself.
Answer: 45.5 mm
